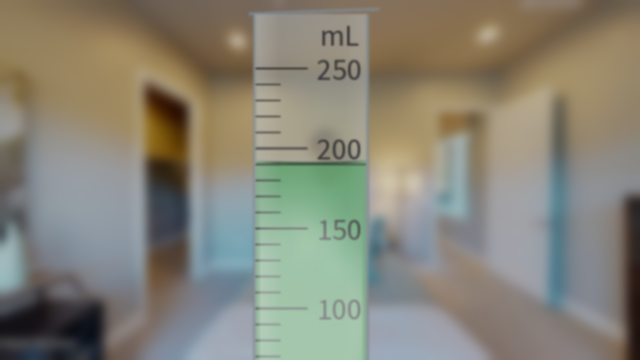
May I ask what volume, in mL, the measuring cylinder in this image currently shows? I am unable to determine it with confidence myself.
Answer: 190 mL
